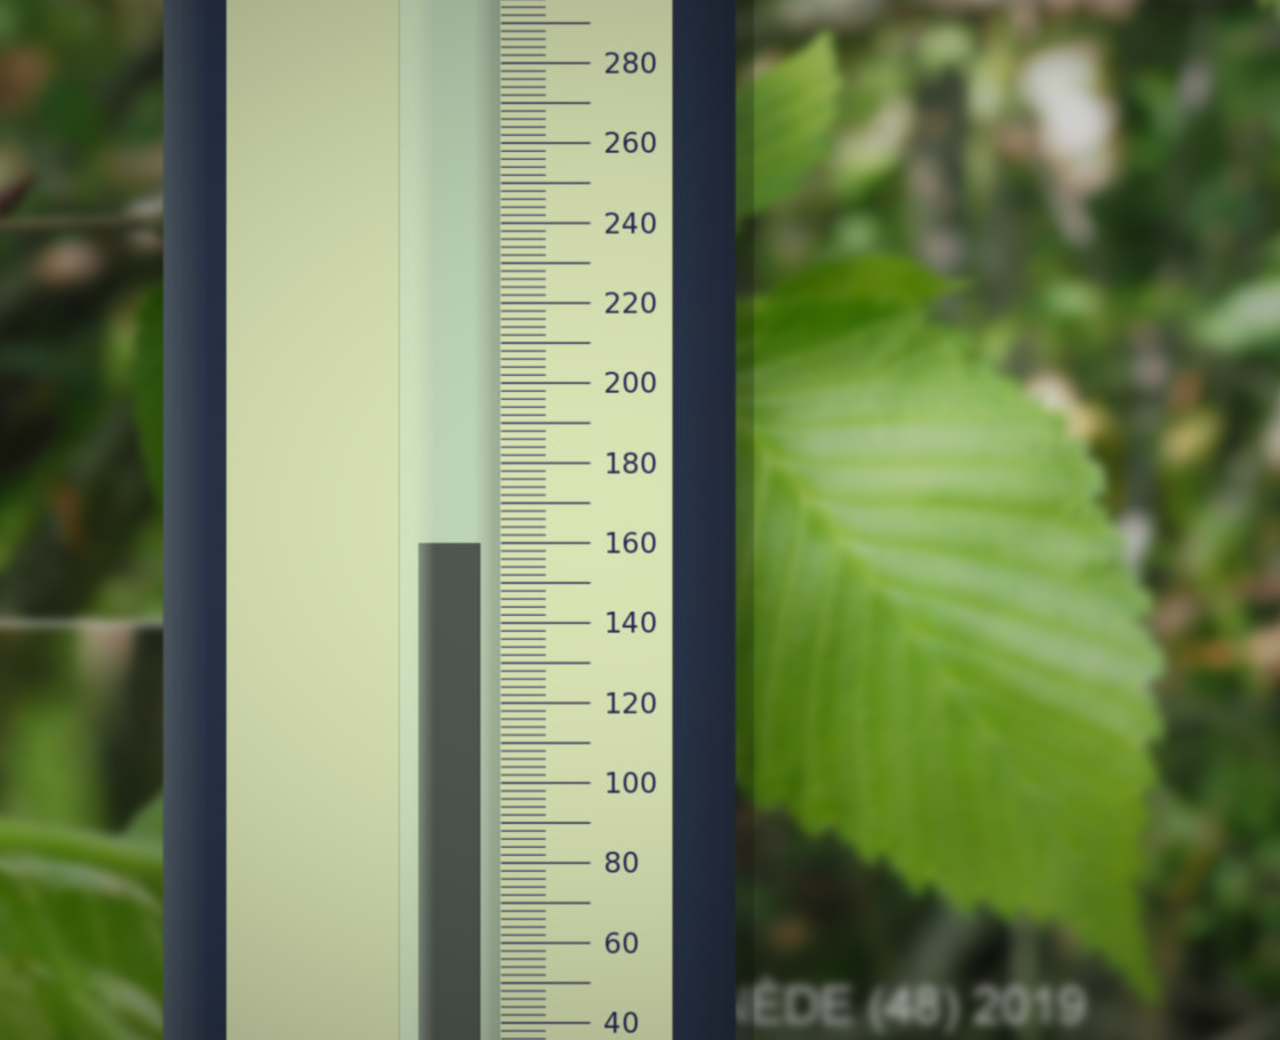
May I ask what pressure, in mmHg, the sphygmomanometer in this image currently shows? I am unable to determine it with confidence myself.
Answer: 160 mmHg
